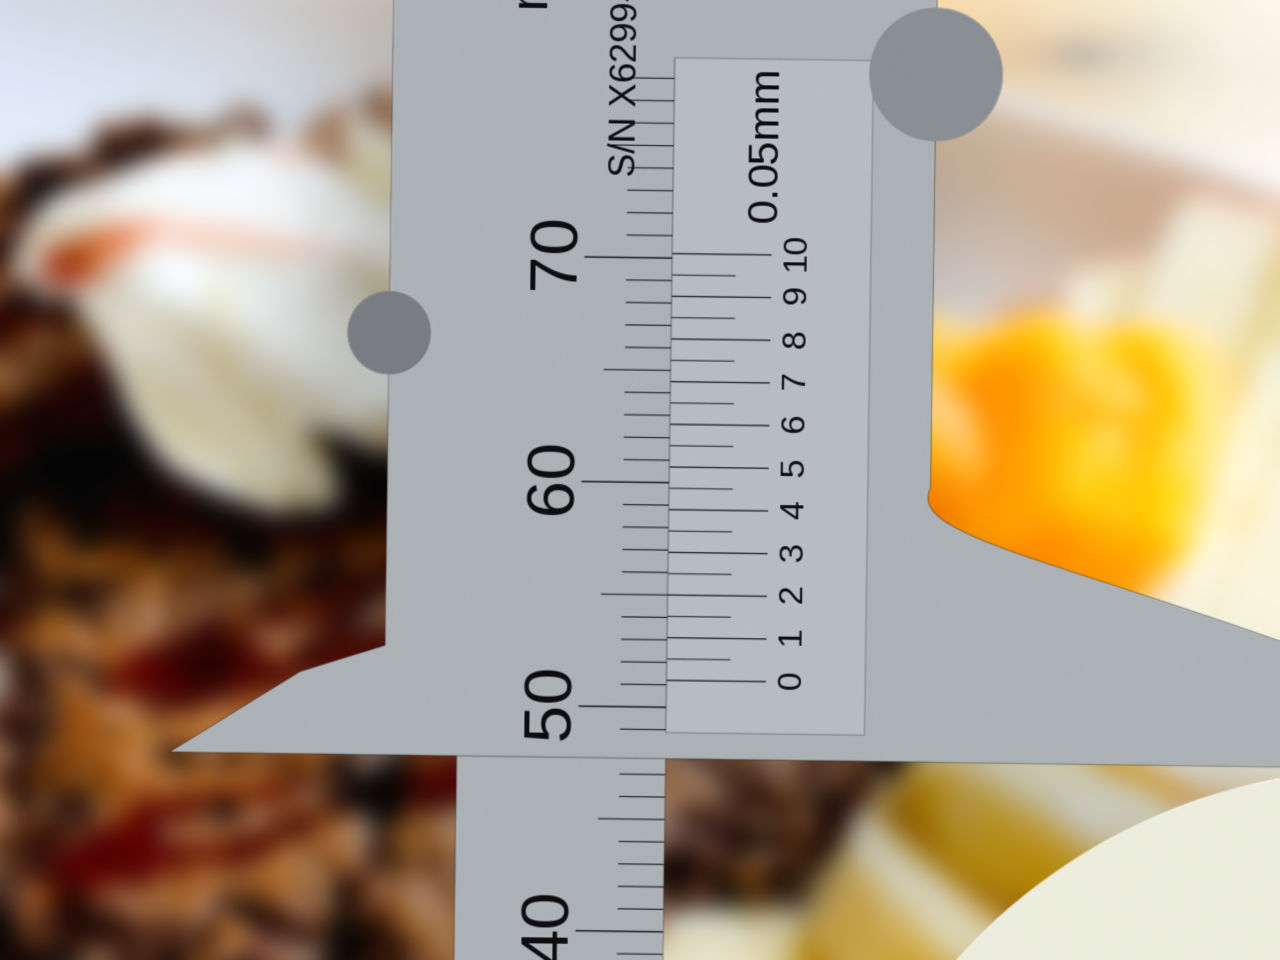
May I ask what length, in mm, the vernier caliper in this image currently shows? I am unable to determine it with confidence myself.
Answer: 51.2 mm
